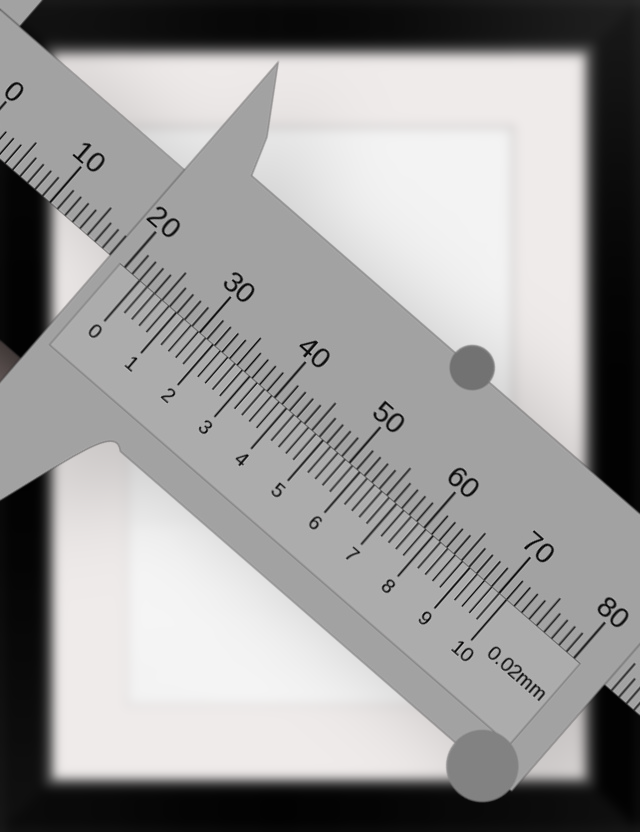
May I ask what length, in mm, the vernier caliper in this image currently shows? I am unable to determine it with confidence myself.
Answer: 22.0 mm
